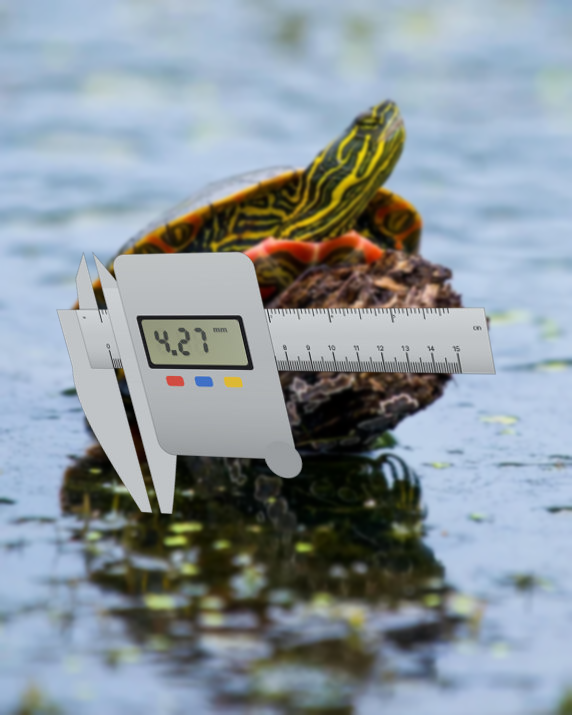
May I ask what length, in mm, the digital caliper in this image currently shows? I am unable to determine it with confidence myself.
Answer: 4.27 mm
